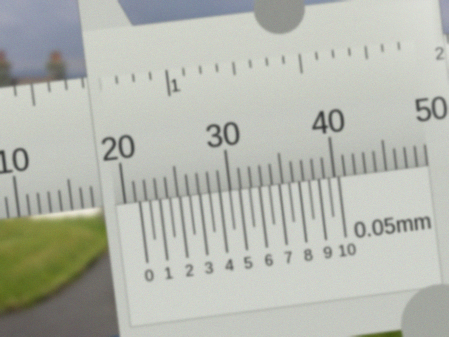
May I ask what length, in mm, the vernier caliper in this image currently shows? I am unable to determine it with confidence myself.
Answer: 21.4 mm
